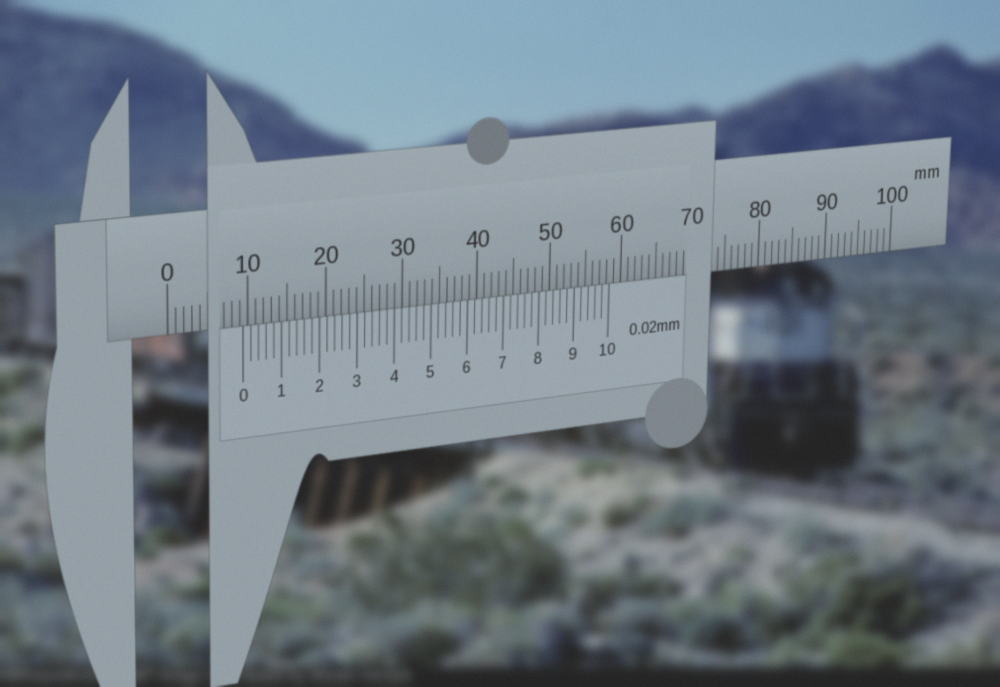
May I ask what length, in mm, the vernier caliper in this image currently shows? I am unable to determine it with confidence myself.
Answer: 9.4 mm
